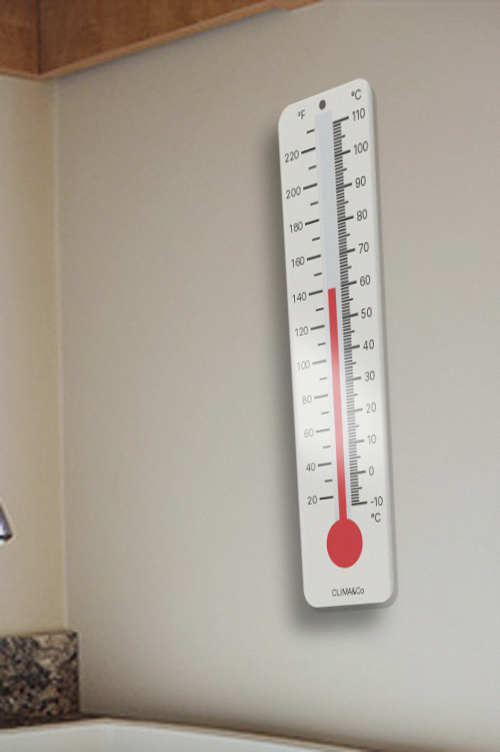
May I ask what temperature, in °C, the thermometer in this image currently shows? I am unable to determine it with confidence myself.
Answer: 60 °C
